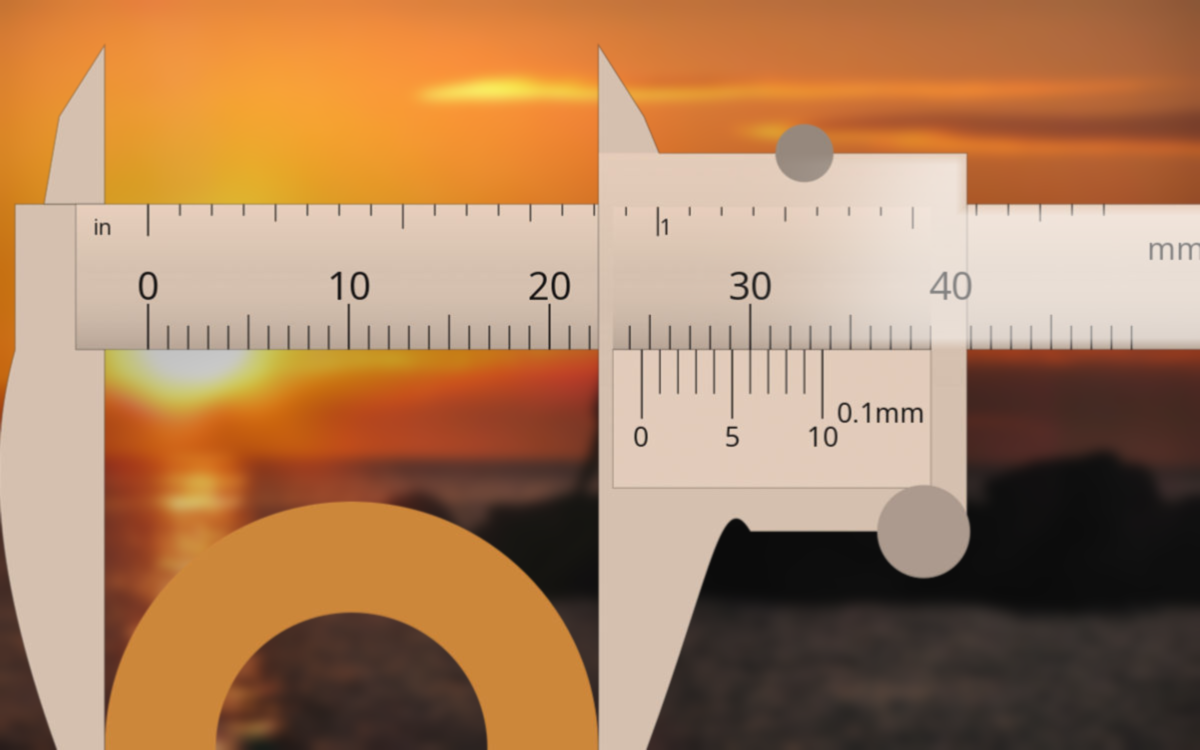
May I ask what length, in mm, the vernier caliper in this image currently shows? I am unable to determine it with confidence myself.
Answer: 24.6 mm
